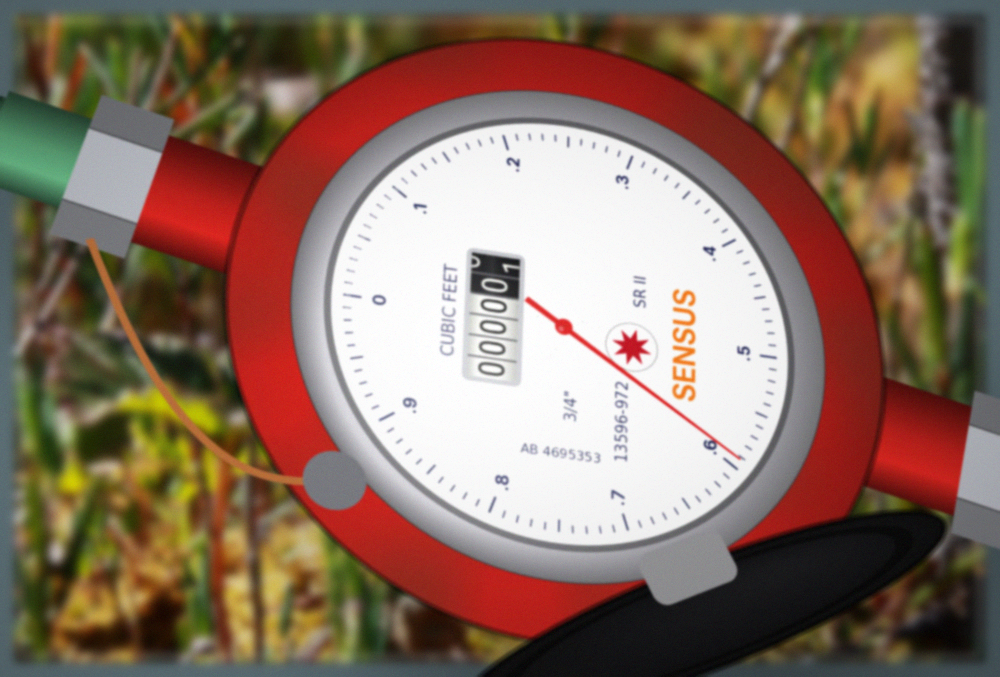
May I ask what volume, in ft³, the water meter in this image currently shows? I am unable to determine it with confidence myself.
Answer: 0.59 ft³
